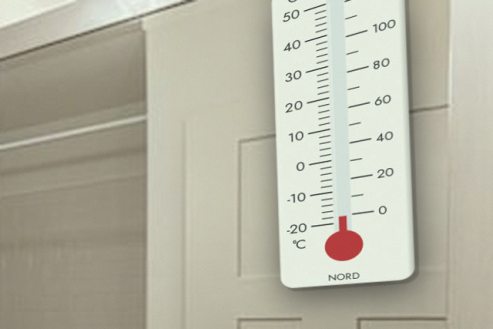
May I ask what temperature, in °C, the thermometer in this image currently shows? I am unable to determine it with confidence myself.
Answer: -18 °C
